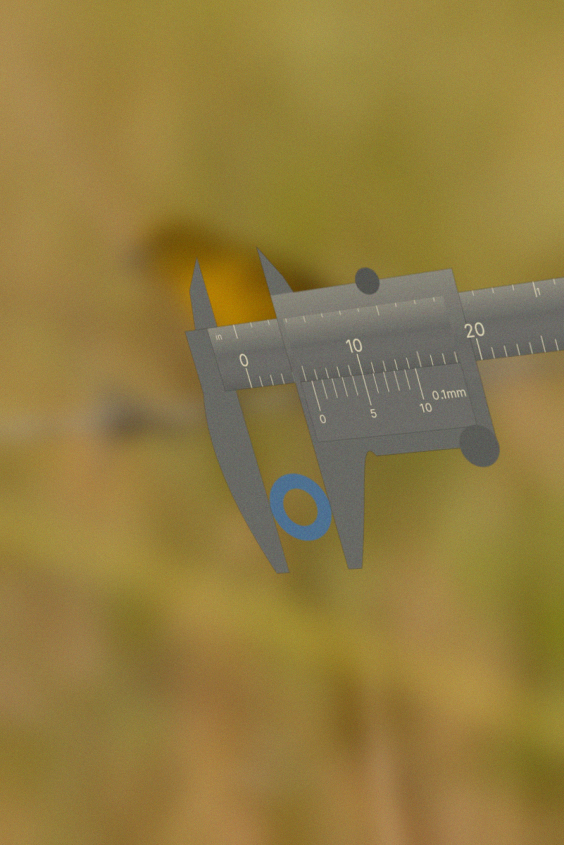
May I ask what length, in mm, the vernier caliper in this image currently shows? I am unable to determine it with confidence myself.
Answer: 5.5 mm
